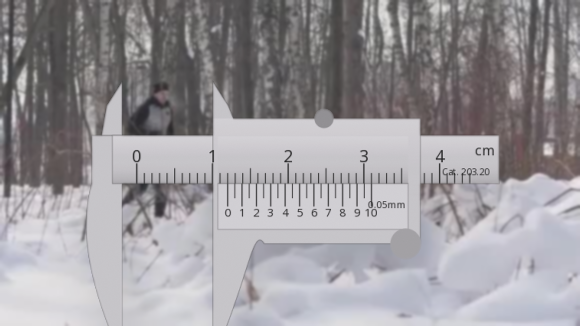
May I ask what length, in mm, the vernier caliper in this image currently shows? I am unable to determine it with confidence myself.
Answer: 12.0 mm
